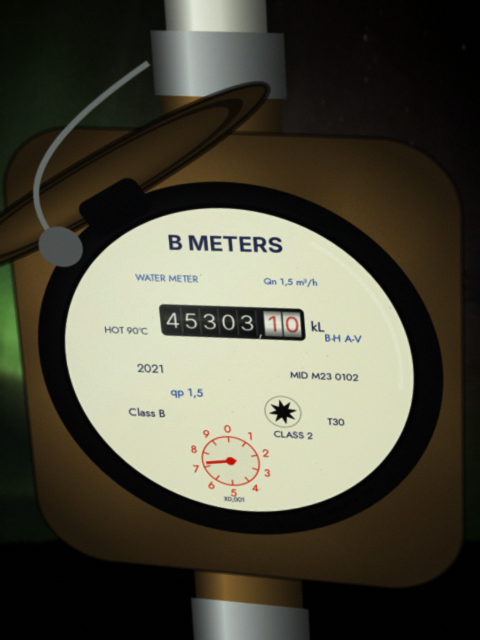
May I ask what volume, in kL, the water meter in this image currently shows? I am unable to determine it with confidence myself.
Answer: 45303.107 kL
